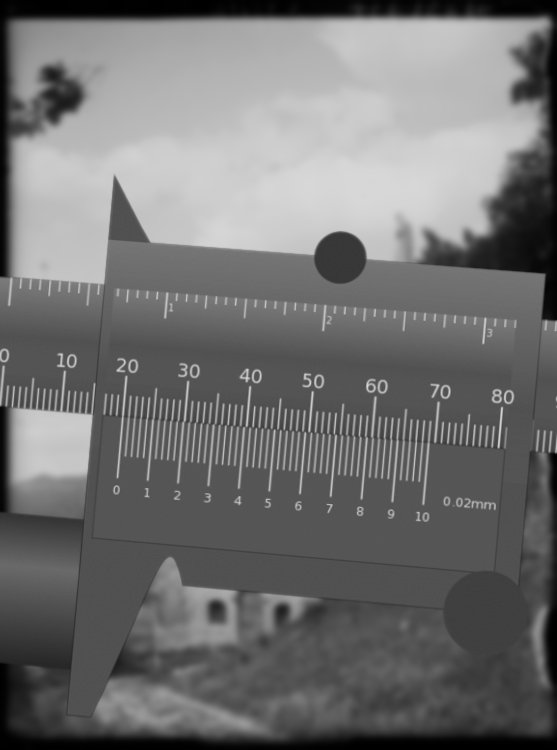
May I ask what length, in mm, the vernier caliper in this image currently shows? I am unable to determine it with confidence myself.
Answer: 20.0 mm
